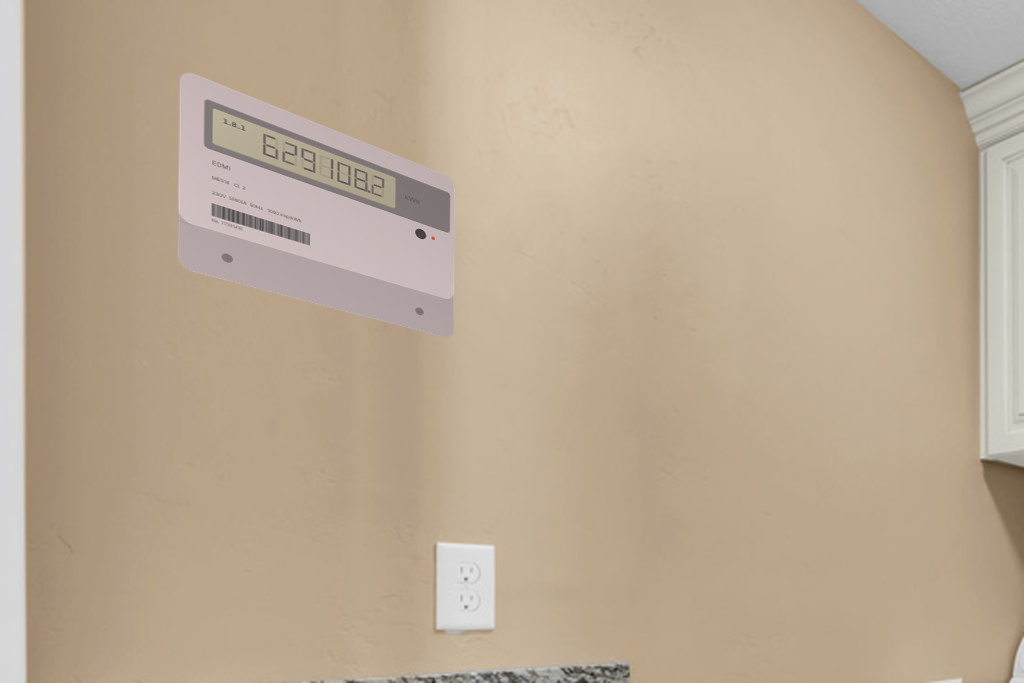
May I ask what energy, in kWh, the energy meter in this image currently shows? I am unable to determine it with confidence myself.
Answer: 629108.2 kWh
